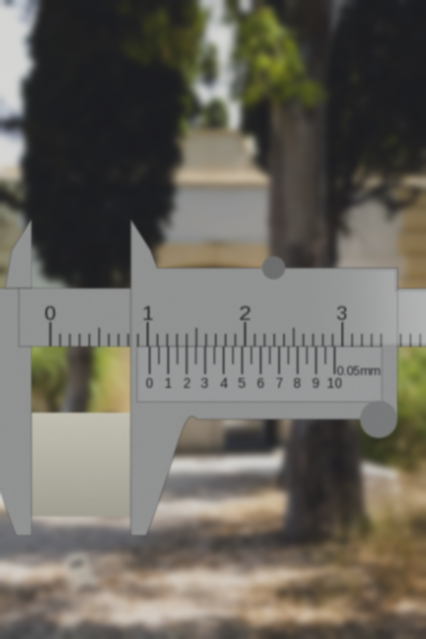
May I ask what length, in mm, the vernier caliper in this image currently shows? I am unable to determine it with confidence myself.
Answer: 10.2 mm
